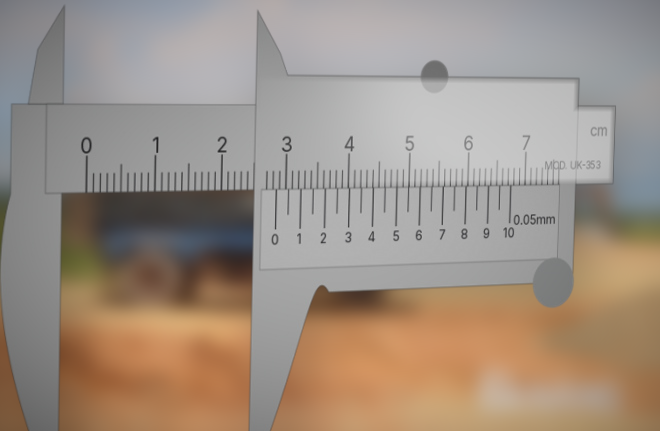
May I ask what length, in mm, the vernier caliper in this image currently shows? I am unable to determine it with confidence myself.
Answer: 28.5 mm
